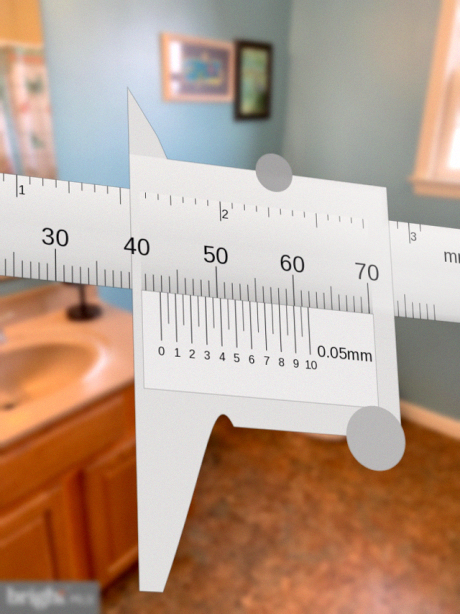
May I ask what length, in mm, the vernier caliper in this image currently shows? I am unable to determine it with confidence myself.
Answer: 42.8 mm
